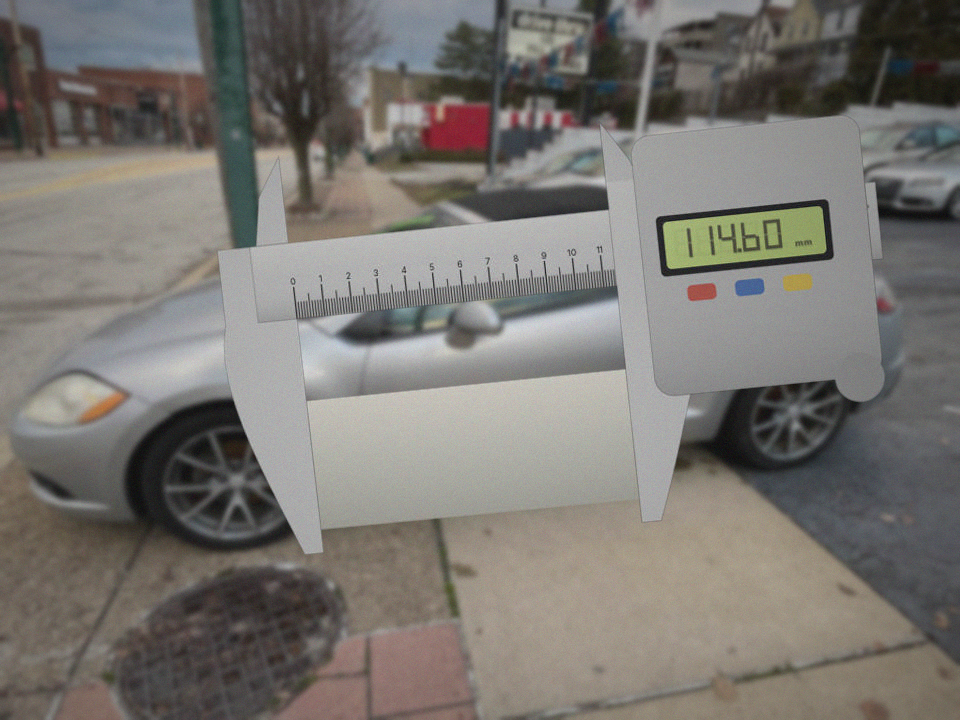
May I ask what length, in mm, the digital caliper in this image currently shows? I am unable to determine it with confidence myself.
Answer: 114.60 mm
